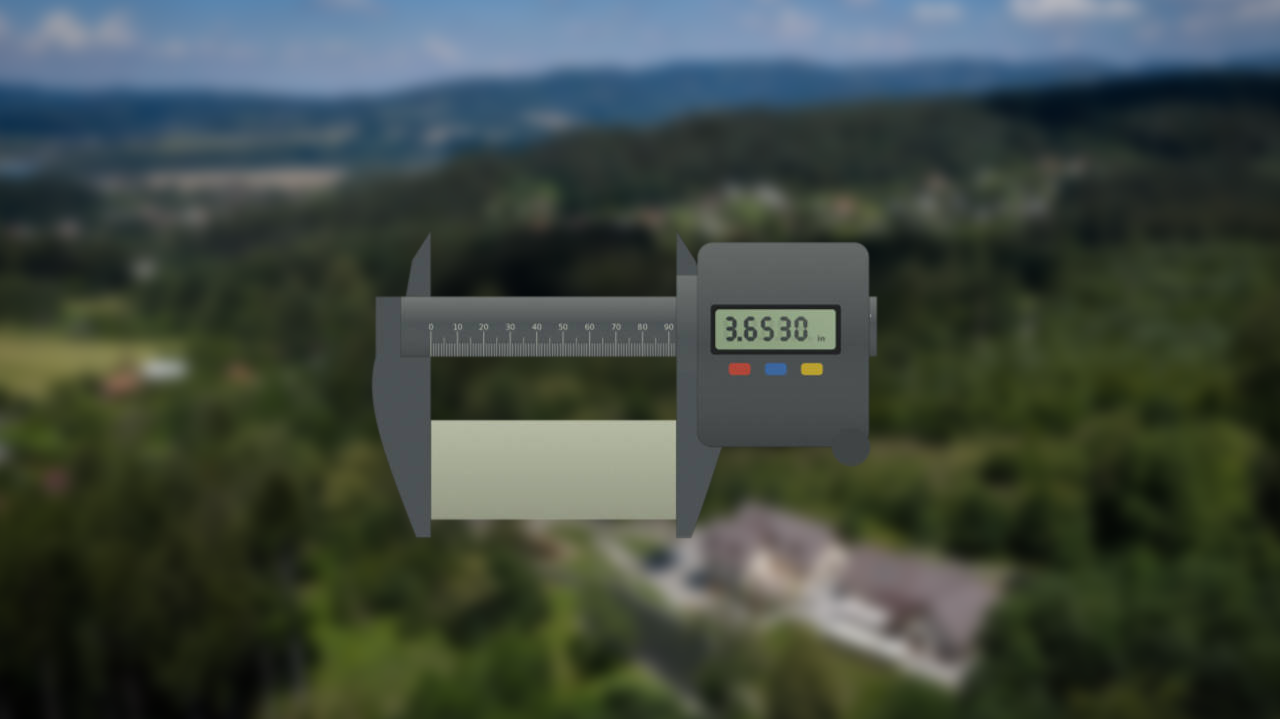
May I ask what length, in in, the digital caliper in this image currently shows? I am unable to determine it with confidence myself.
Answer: 3.6530 in
